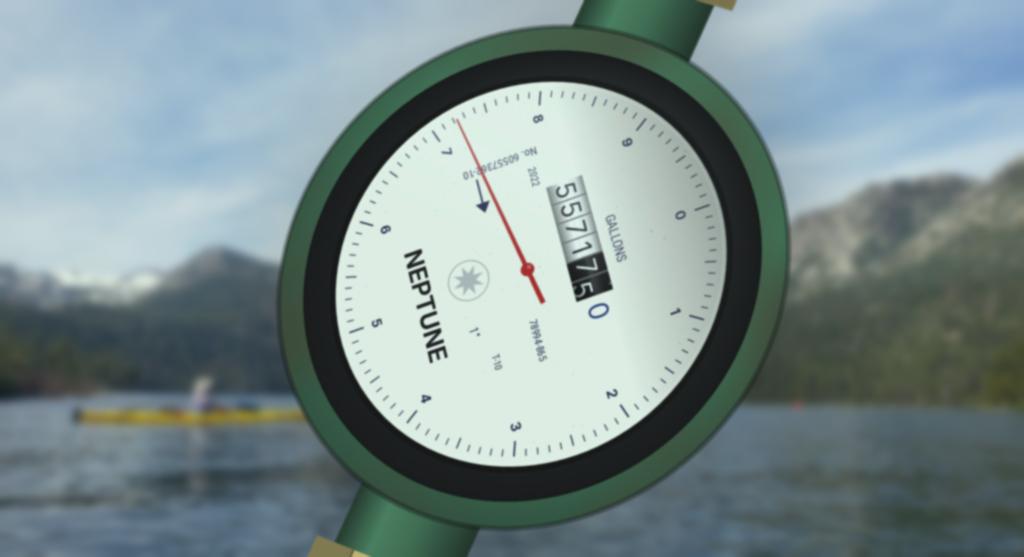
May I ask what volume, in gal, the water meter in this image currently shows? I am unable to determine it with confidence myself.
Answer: 5571747.2 gal
